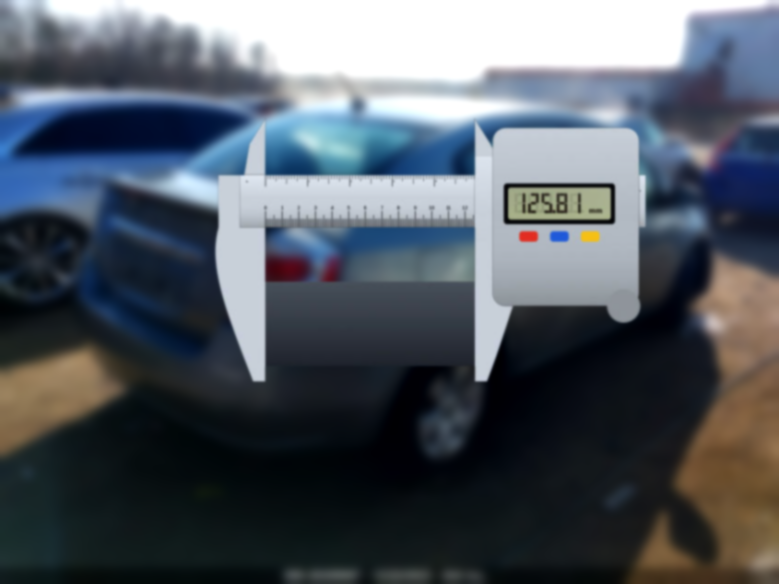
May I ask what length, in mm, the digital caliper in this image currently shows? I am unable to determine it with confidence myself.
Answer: 125.81 mm
